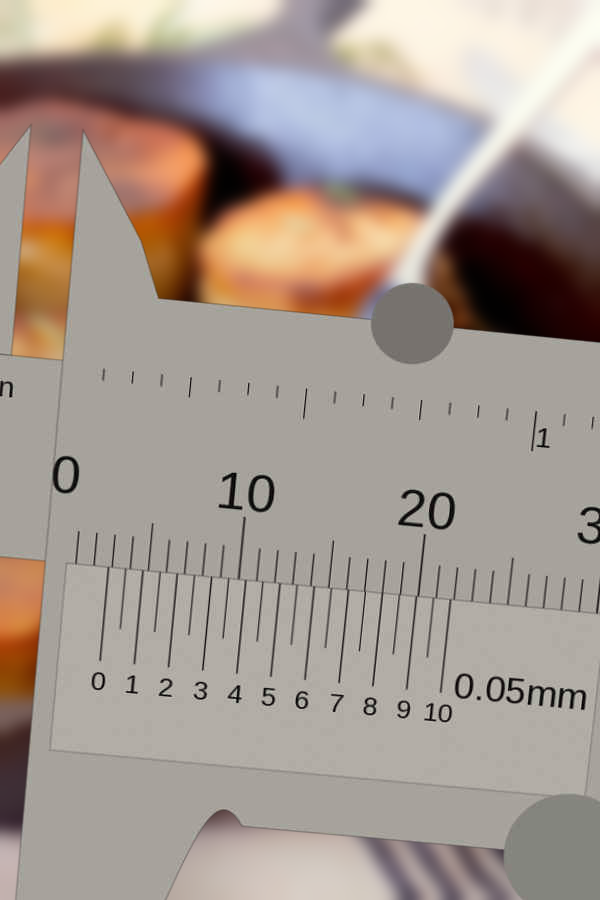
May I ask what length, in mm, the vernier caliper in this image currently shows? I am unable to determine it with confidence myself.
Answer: 2.8 mm
